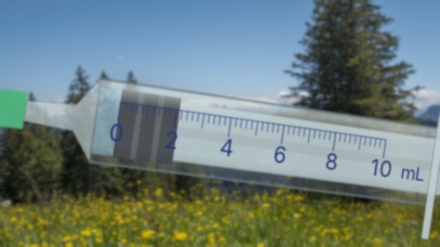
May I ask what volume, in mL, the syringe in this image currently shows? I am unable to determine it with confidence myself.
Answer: 0 mL
